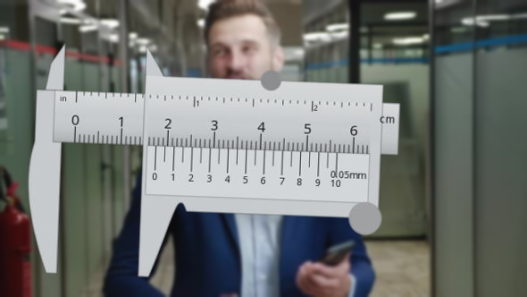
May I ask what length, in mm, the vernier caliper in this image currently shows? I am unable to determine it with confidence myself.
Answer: 17.5 mm
